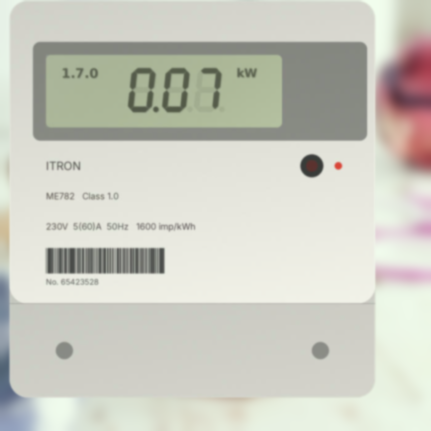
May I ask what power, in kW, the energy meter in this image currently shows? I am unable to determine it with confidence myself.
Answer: 0.07 kW
